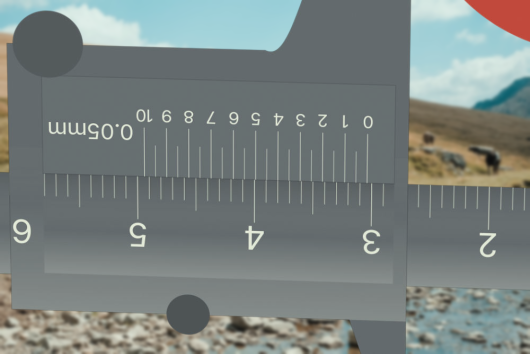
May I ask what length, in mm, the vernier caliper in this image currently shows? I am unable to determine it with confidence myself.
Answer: 30.4 mm
